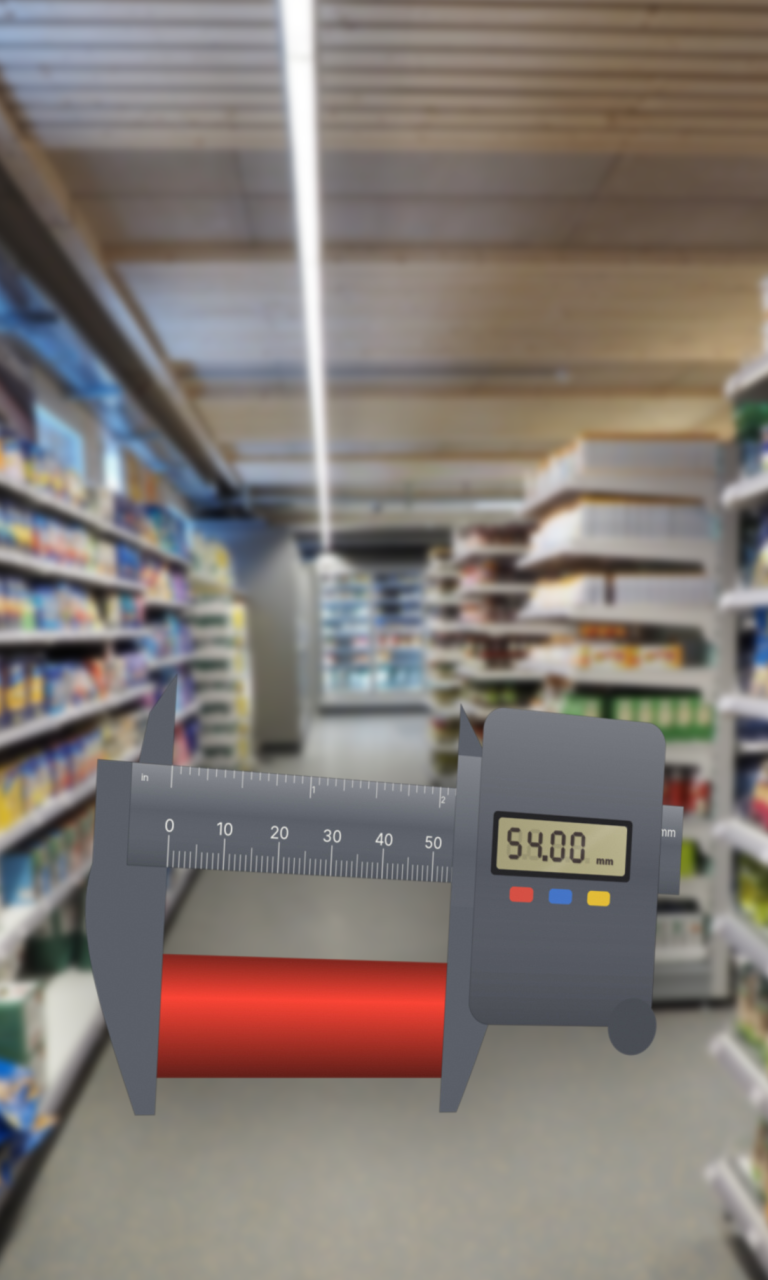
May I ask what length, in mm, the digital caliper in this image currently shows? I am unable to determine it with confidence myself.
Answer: 54.00 mm
